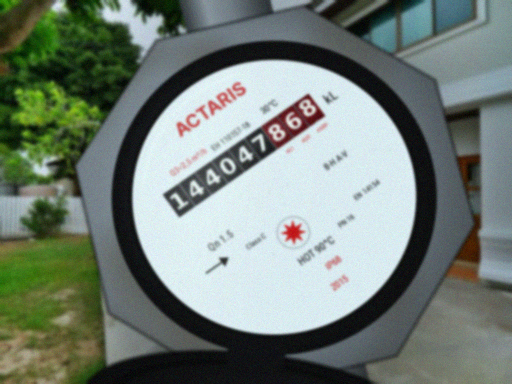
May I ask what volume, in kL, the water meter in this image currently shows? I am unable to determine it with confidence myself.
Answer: 144047.868 kL
